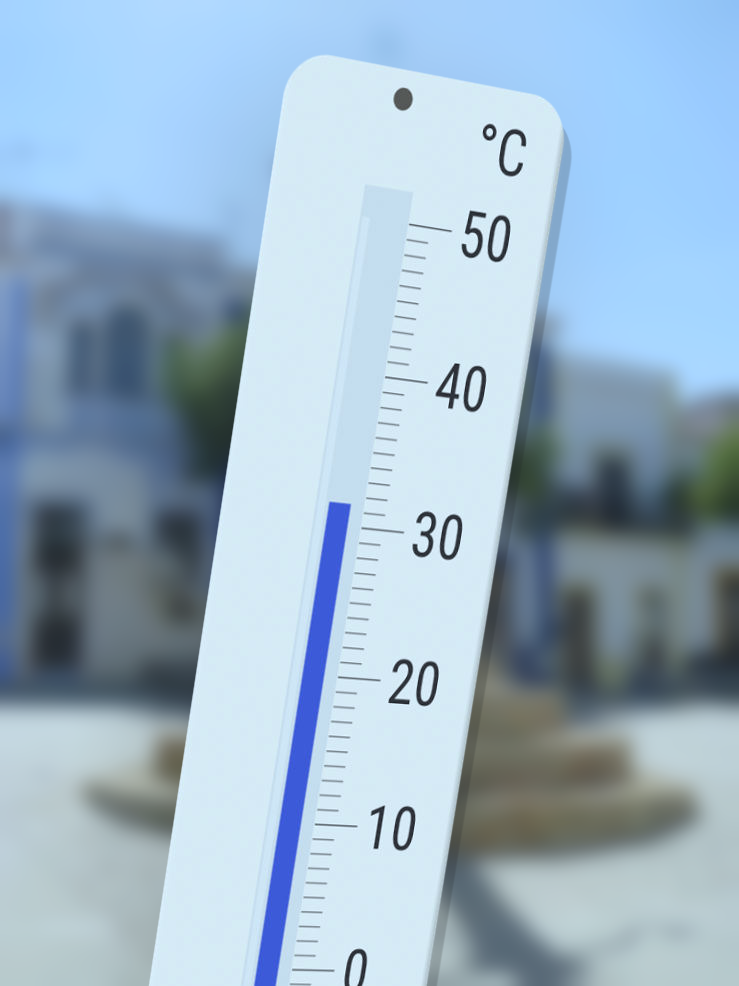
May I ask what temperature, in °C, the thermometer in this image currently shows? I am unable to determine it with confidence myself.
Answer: 31.5 °C
